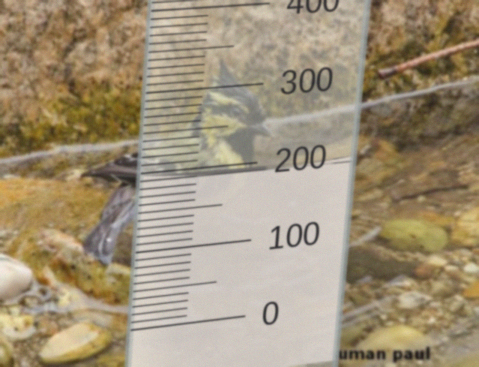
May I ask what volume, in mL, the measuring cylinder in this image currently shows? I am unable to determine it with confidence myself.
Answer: 190 mL
